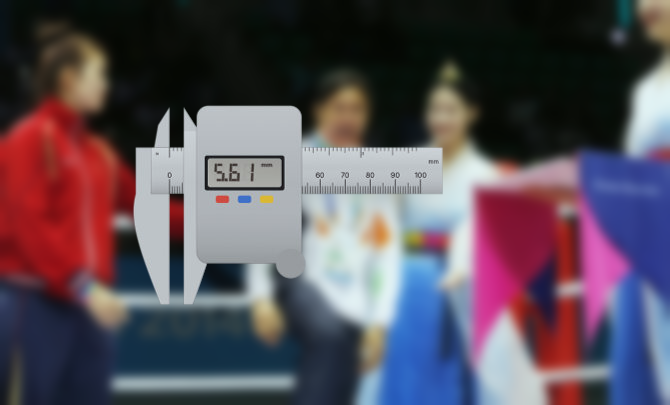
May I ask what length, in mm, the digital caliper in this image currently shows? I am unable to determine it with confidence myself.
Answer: 5.61 mm
